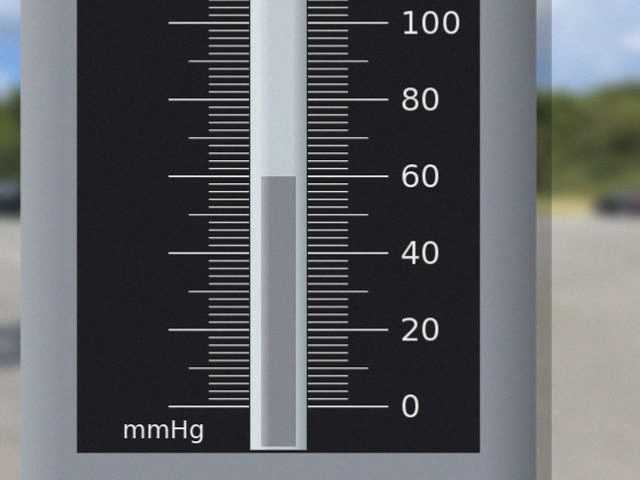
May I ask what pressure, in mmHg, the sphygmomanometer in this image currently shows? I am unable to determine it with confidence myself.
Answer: 60 mmHg
